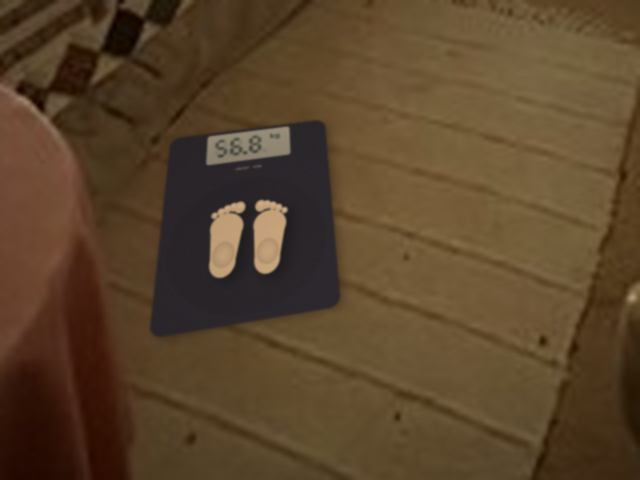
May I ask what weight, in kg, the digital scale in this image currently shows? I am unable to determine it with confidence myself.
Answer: 56.8 kg
